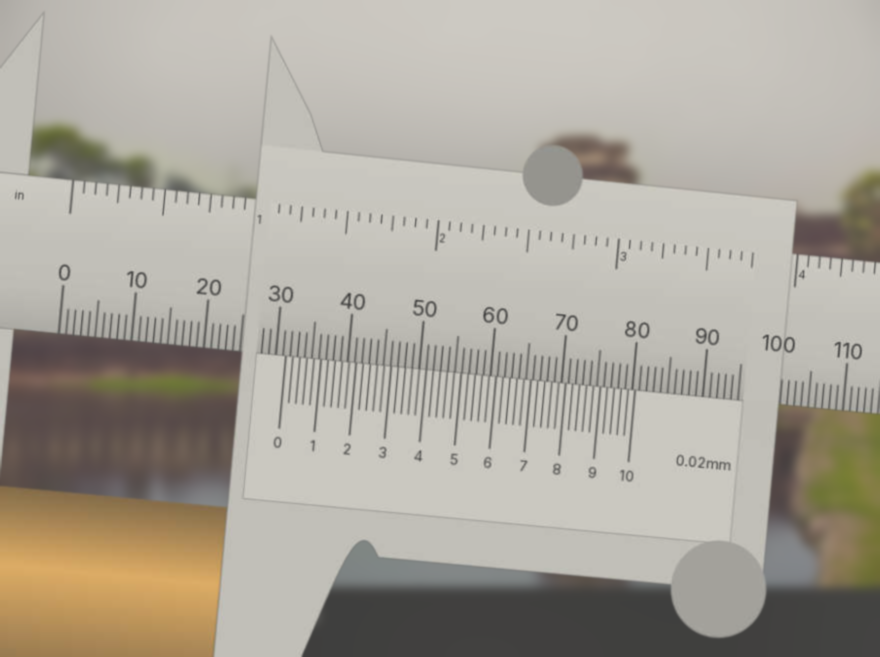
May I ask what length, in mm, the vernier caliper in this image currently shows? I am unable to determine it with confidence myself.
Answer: 31.4 mm
